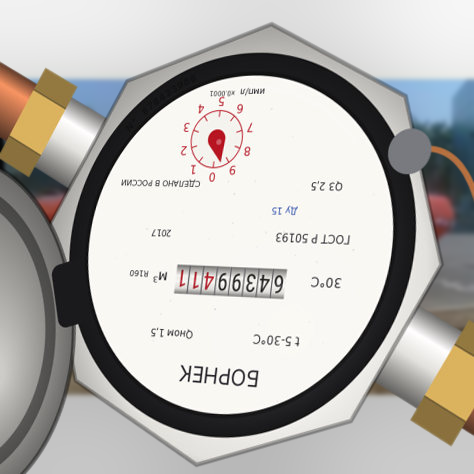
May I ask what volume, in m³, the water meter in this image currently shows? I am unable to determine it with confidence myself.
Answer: 64399.4109 m³
